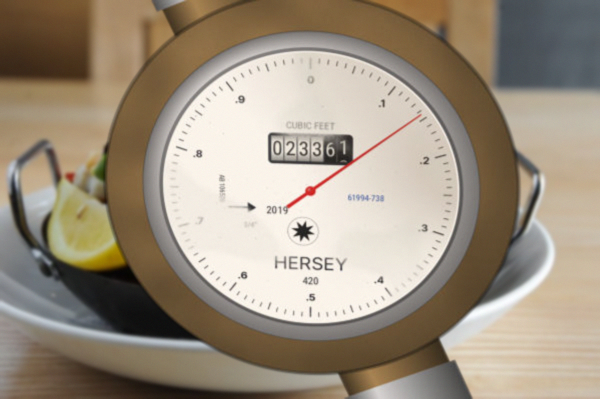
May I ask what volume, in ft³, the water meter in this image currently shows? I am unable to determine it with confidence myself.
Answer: 23361.14 ft³
